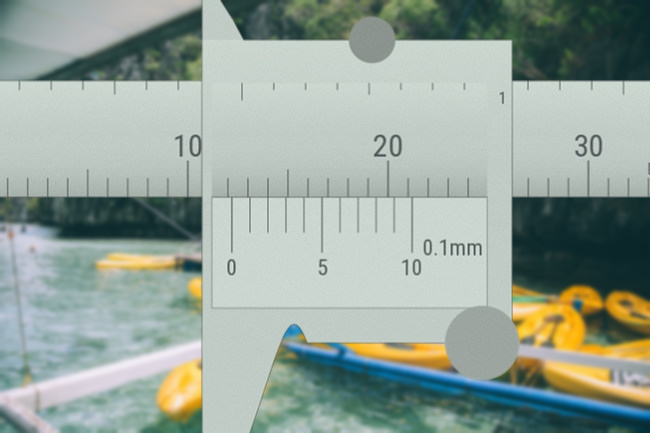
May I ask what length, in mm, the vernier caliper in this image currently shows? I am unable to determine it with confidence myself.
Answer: 12.2 mm
